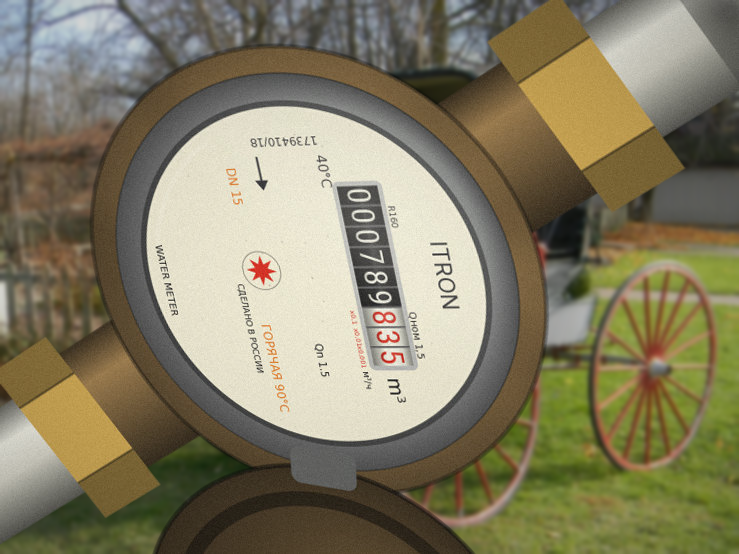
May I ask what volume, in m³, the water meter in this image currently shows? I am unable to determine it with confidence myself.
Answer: 789.835 m³
